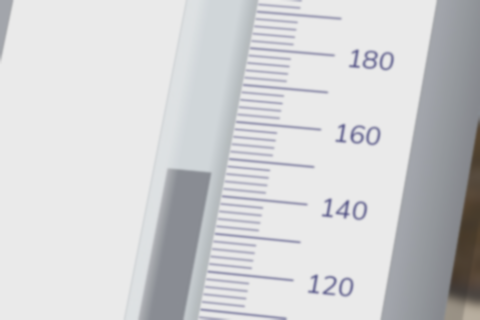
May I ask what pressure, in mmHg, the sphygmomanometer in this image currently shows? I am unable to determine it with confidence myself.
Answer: 146 mmHg
